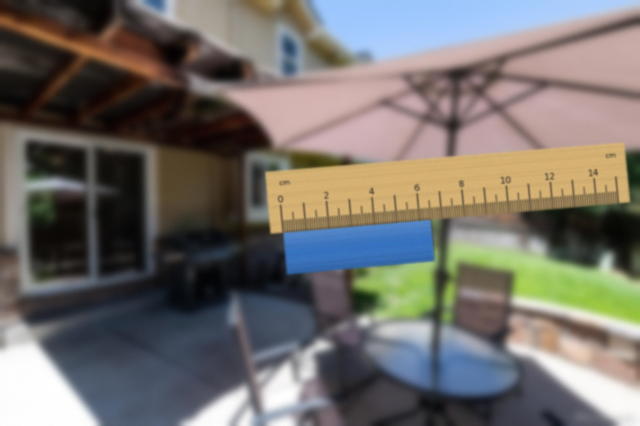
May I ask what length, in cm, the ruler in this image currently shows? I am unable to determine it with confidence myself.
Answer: 6.5 cm
